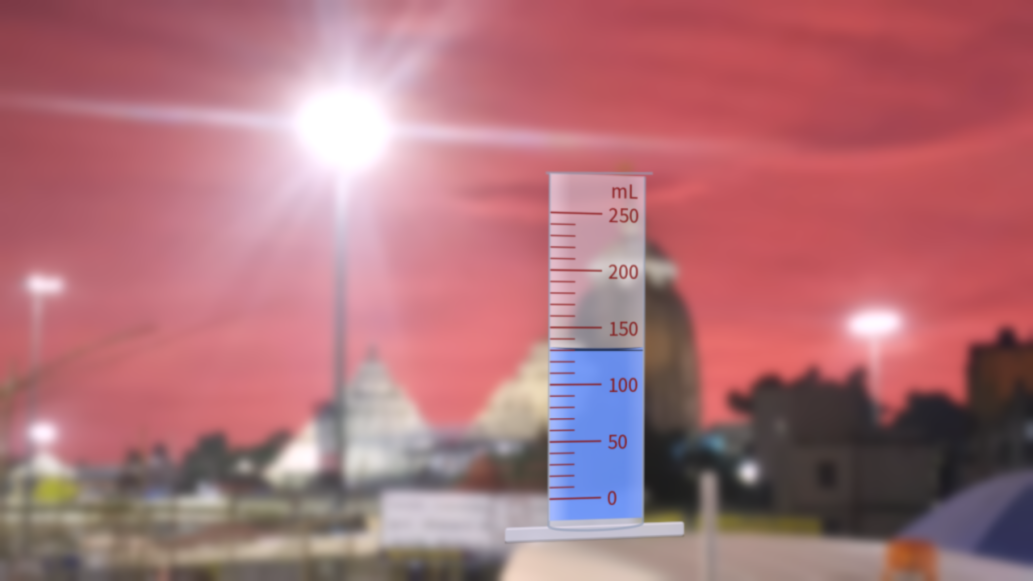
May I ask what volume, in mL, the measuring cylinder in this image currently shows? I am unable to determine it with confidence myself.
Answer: 130 mL
